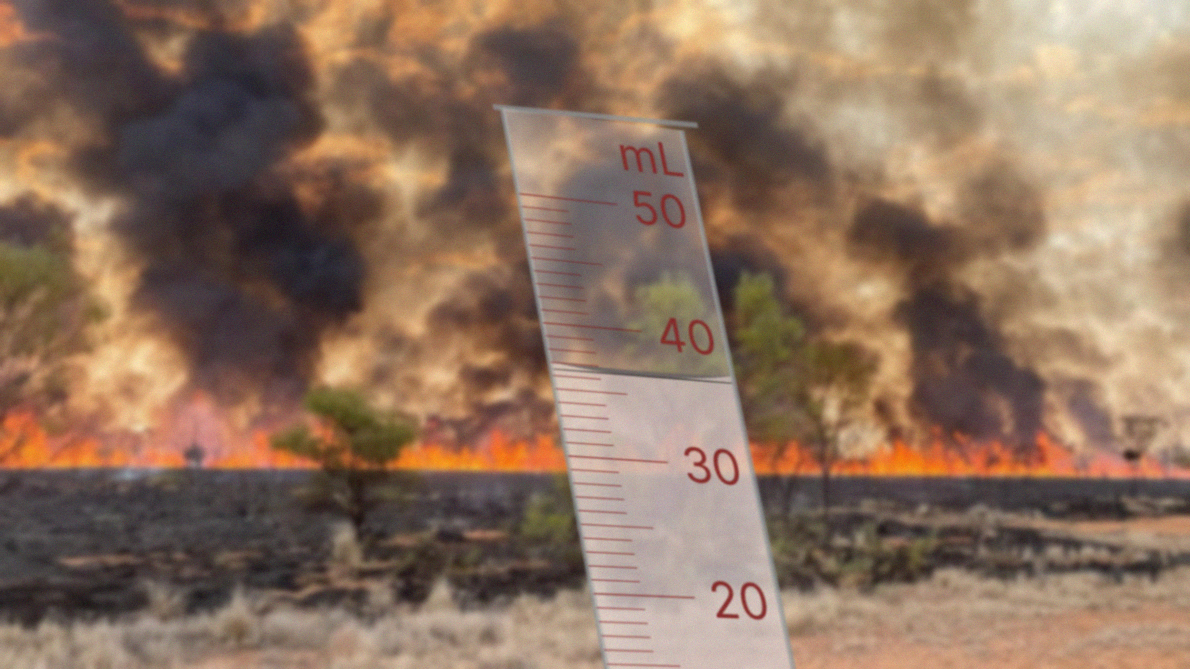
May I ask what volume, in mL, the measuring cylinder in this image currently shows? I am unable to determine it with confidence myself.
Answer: 36.5 mL
